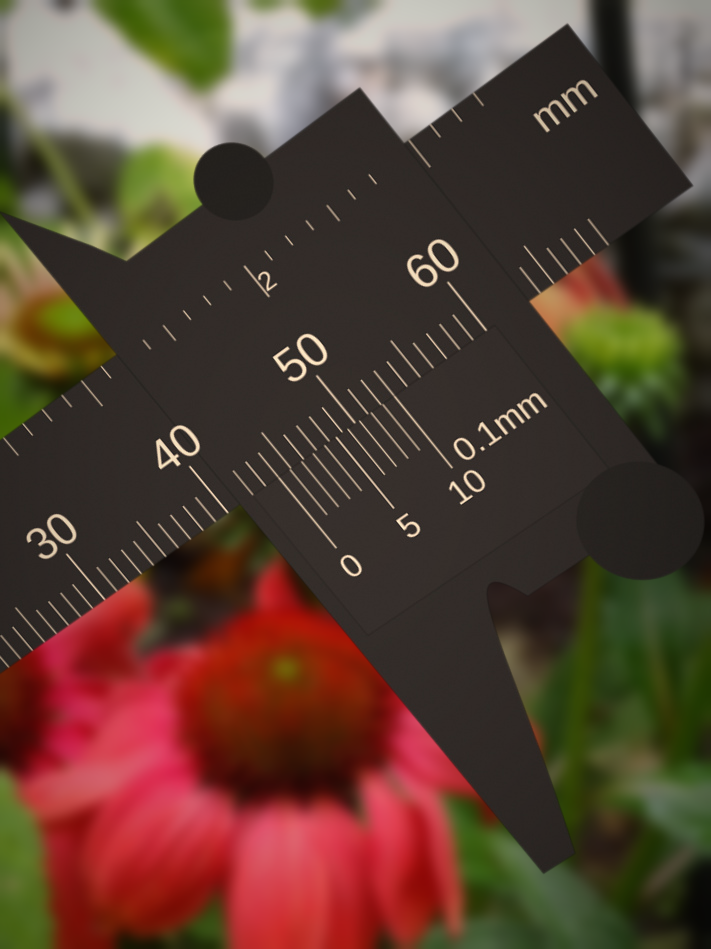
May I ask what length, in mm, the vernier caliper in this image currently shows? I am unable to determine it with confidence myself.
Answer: 44.0 mm
